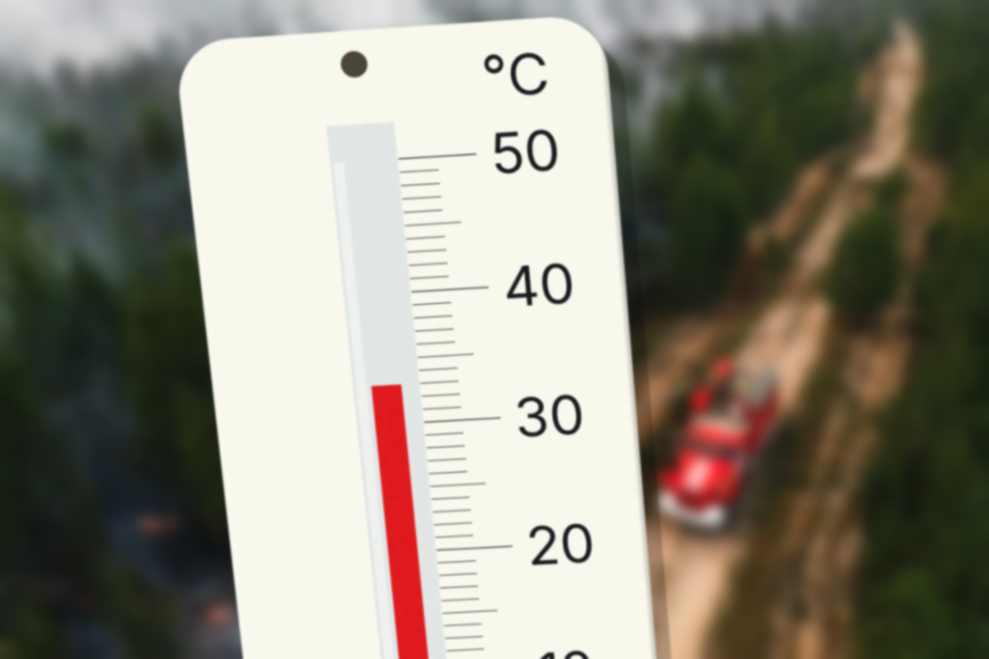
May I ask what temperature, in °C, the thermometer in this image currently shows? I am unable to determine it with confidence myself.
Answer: 33 °C
